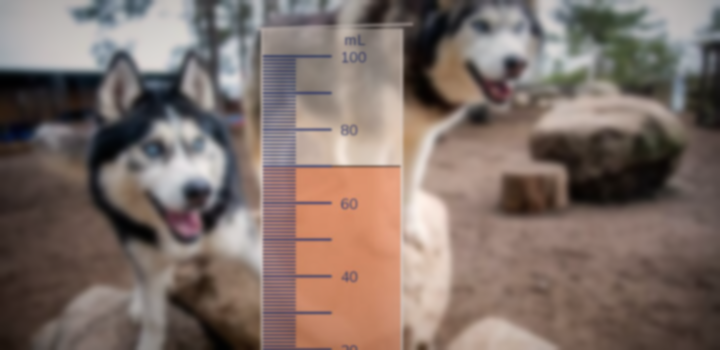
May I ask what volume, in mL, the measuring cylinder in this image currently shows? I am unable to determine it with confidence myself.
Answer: 70 mL
